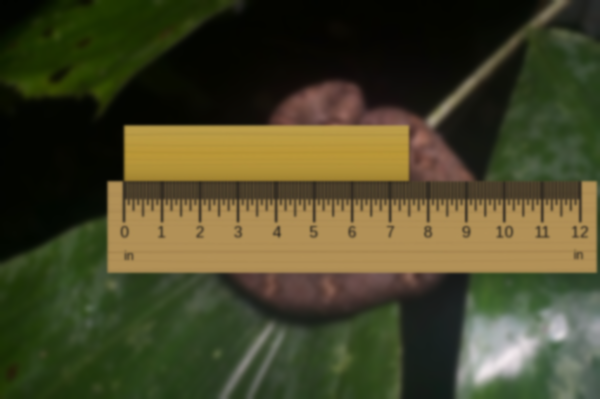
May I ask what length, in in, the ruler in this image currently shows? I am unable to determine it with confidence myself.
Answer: 7.5 in
